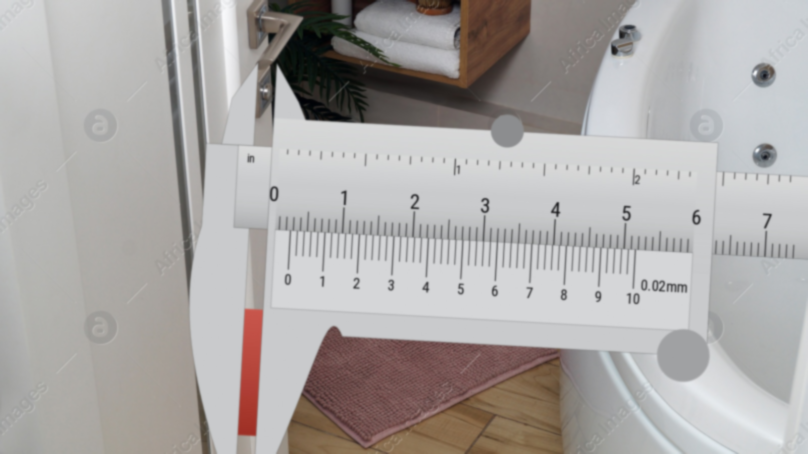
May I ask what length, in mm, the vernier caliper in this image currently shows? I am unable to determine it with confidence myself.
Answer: 2.6 mm
